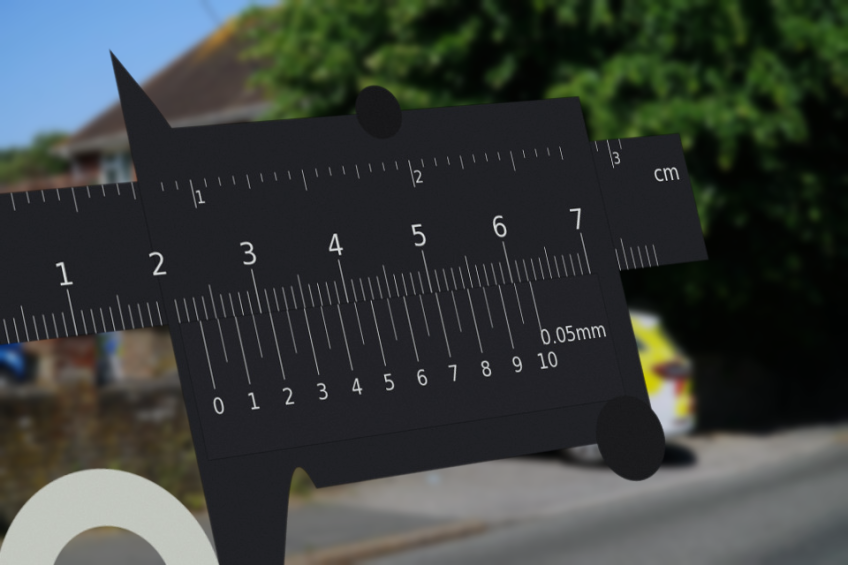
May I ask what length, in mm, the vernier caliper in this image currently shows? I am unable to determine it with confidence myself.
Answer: 23.2 mm
